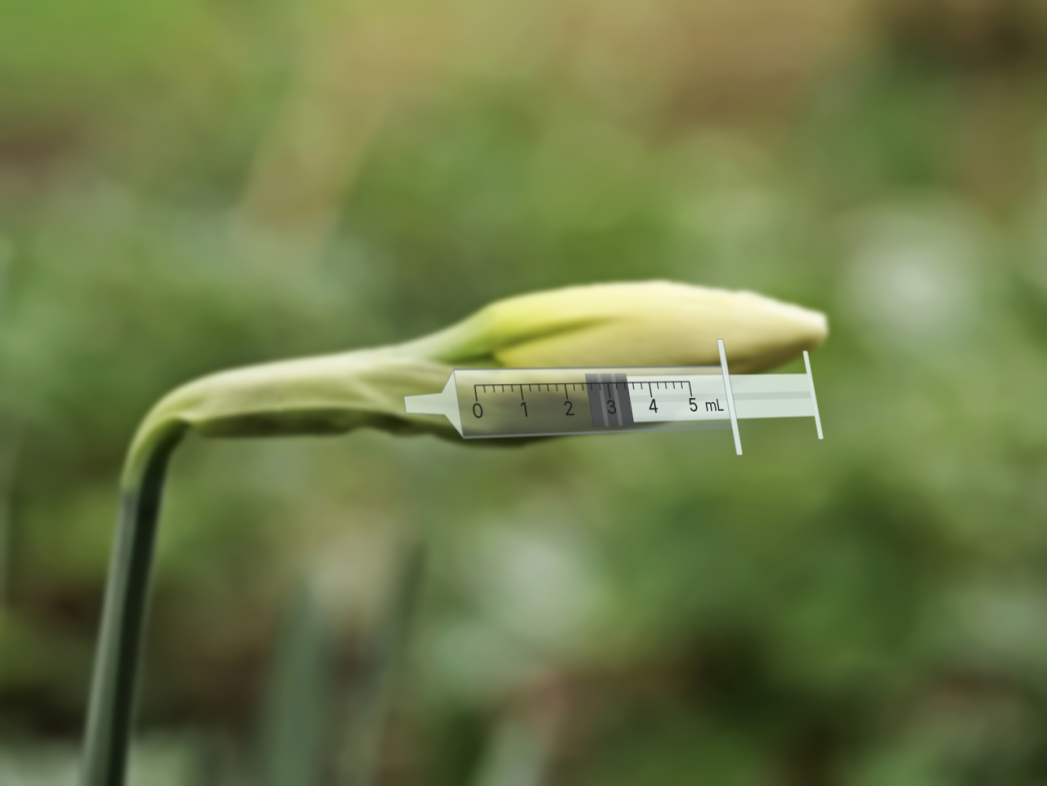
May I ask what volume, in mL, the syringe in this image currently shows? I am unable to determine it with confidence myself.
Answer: 2.5 mL
